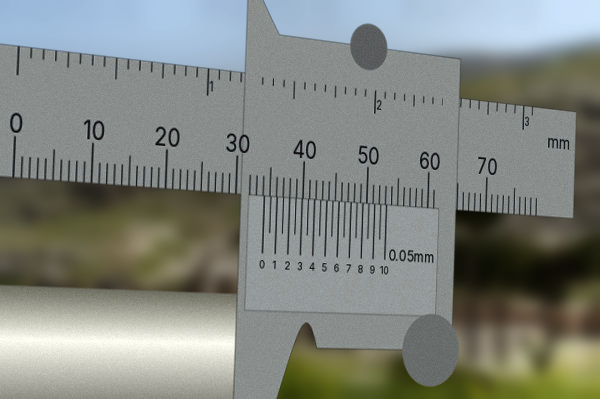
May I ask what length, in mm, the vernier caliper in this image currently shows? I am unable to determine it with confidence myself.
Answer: 34.2 mm
